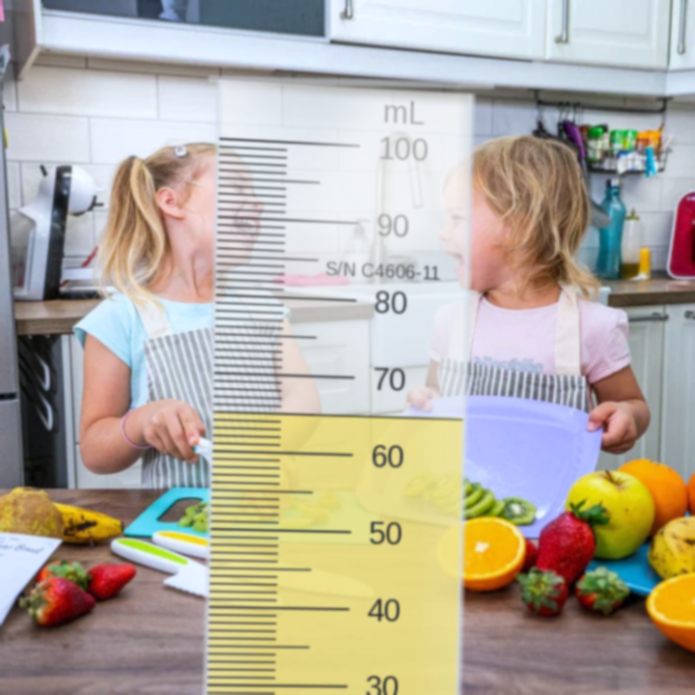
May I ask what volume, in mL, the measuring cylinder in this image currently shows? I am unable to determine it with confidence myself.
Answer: 65 mL
